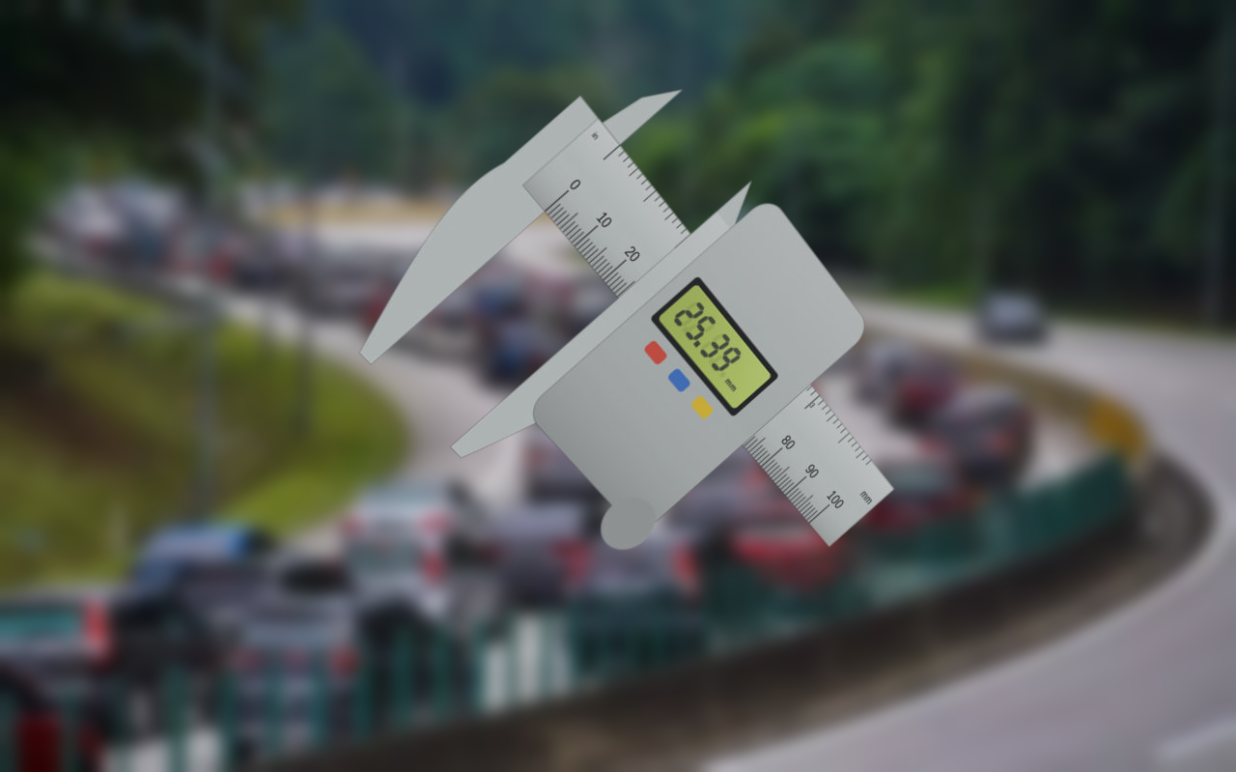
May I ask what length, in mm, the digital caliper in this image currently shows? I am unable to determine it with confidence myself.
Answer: 25.39 mm
